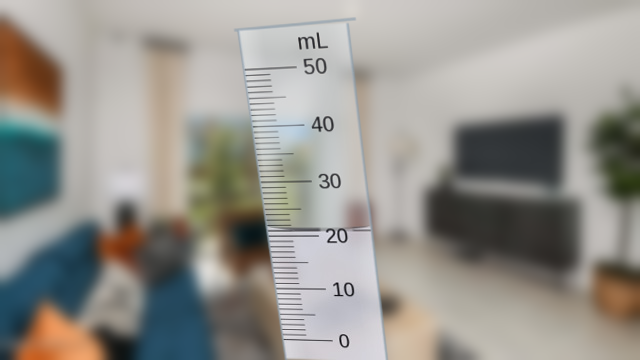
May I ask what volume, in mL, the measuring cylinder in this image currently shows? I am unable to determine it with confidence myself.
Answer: 21 mL
